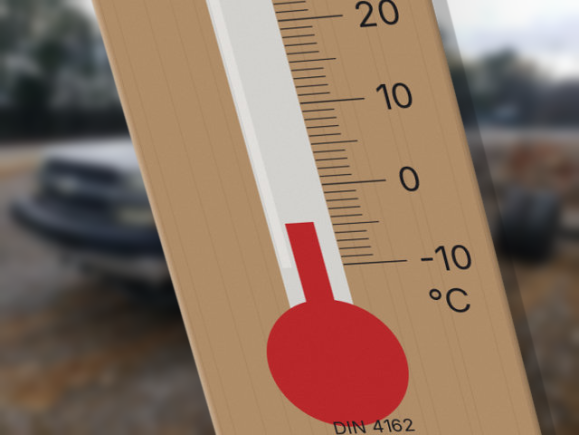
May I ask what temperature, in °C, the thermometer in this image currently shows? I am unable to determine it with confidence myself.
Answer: -4.5 °C
